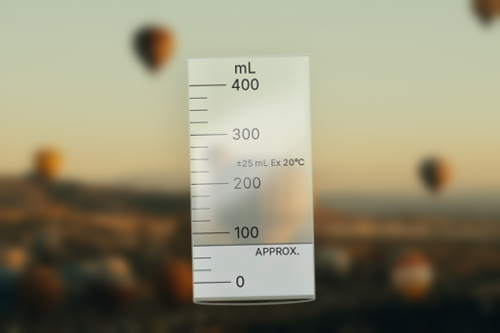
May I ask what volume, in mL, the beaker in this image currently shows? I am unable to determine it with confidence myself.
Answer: 75 mL
